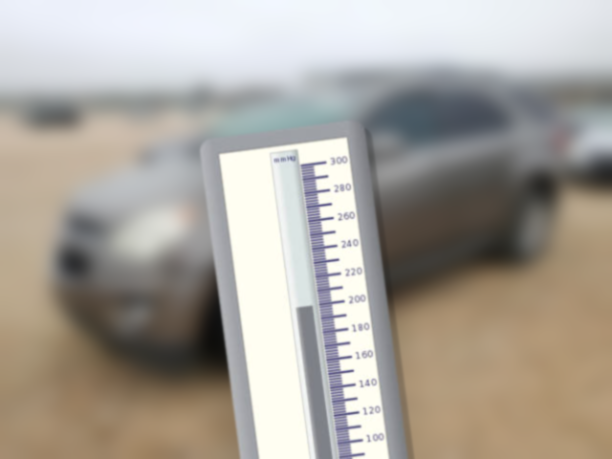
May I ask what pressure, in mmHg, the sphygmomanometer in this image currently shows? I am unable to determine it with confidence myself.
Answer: 200 mmHg
